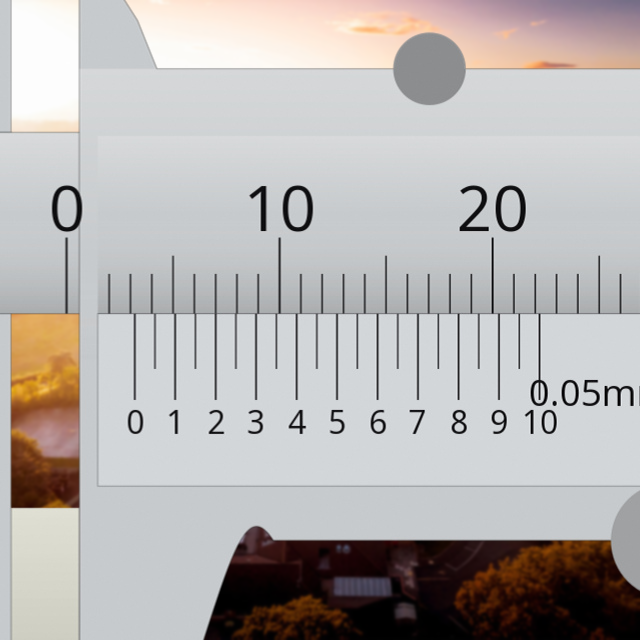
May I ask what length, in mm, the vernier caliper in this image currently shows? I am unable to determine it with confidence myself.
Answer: 3.2 mm
